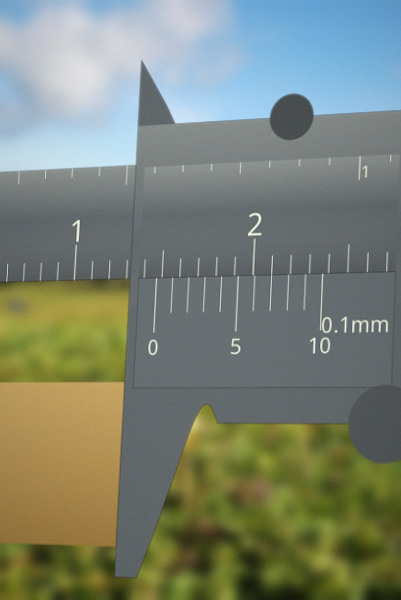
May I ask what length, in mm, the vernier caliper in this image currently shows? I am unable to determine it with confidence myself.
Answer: 14.7 mm
